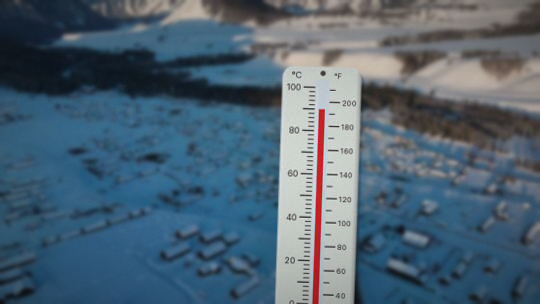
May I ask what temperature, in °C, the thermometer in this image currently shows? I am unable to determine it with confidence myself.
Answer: 90 °C
